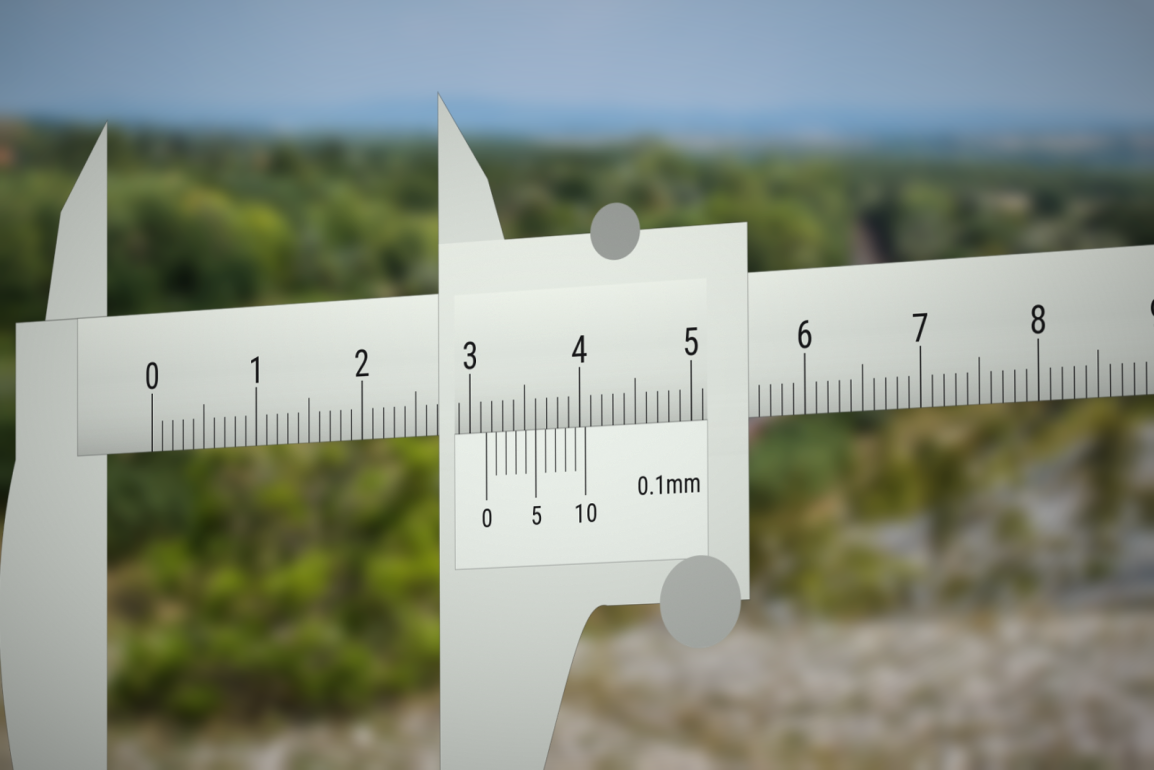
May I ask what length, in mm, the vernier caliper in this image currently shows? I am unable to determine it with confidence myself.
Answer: 31.5 mm
